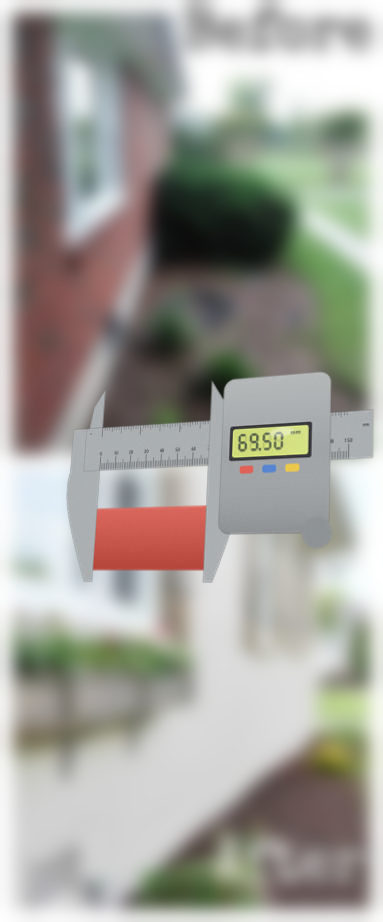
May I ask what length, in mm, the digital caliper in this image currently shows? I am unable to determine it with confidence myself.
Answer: 69.50 mm
